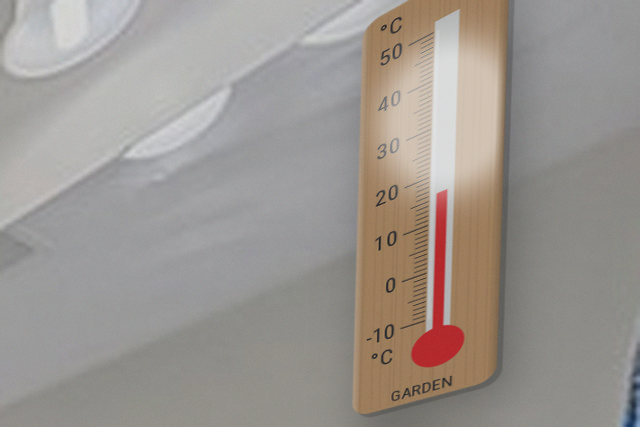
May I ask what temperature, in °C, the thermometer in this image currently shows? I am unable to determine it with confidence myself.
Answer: 16 °C
